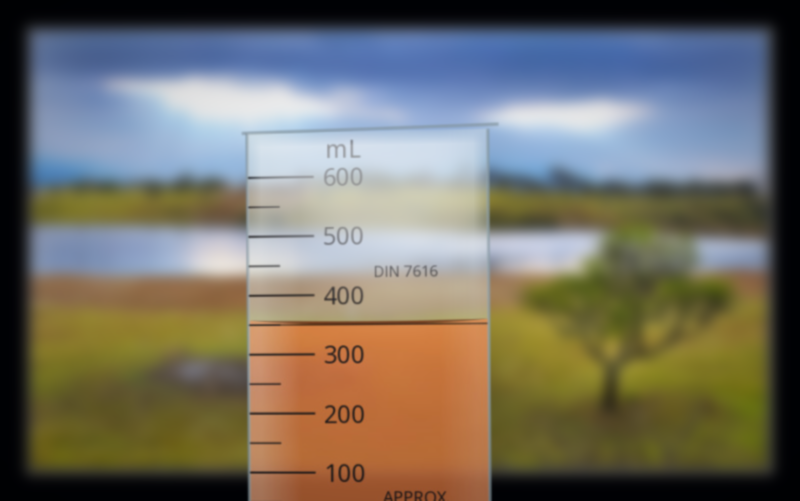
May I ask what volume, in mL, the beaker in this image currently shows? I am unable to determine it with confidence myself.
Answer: 350 mL
